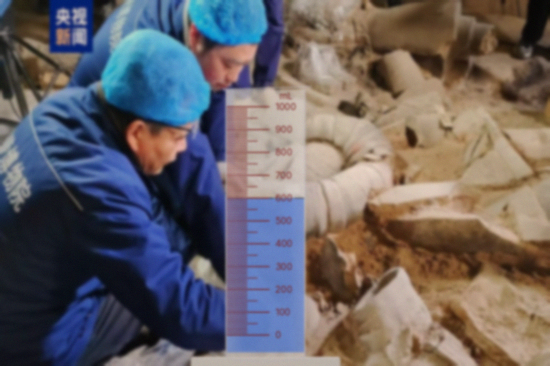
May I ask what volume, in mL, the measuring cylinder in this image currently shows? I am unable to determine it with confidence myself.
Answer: 600 mL
